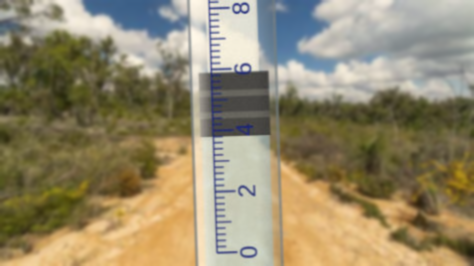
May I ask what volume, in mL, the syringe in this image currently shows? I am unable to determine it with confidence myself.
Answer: 3.8 mL
